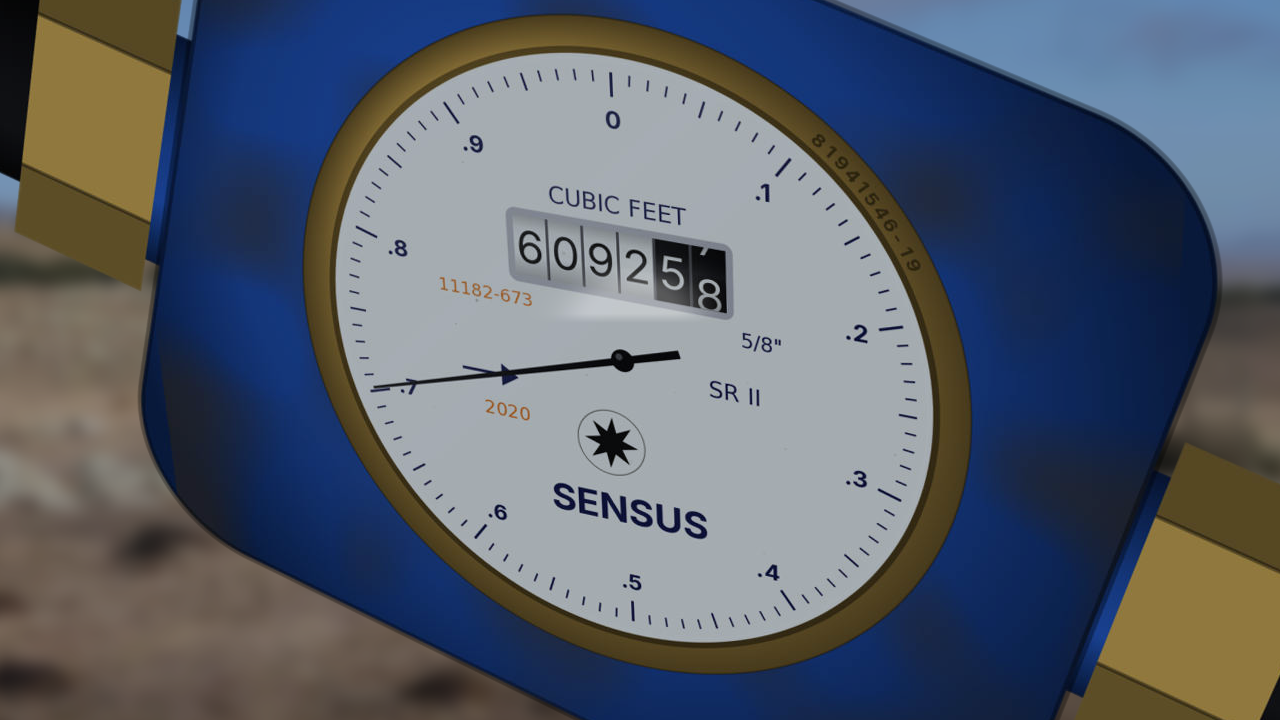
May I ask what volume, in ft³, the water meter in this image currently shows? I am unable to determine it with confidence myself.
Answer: 609257.70 ft³
